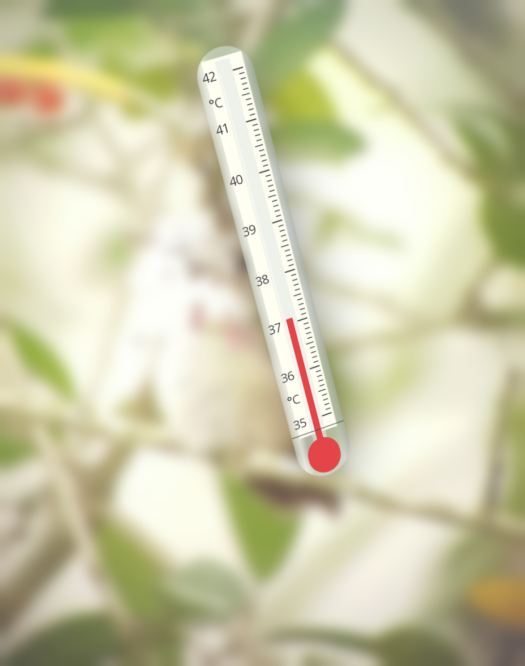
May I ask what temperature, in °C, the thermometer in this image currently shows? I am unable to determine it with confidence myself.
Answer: 37.1 °C
